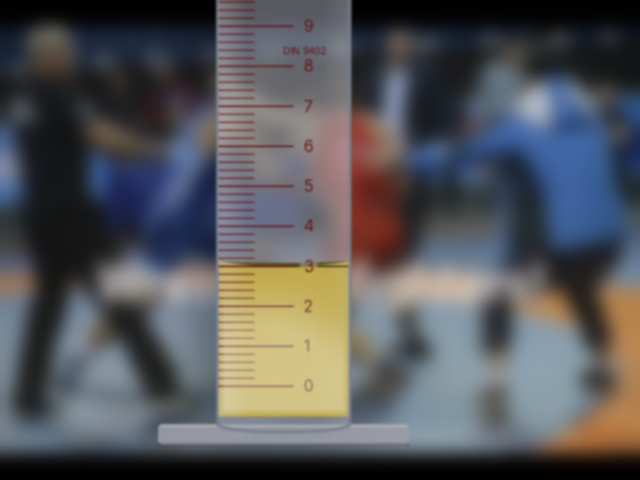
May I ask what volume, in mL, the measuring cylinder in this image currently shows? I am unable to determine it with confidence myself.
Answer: 3 mL
